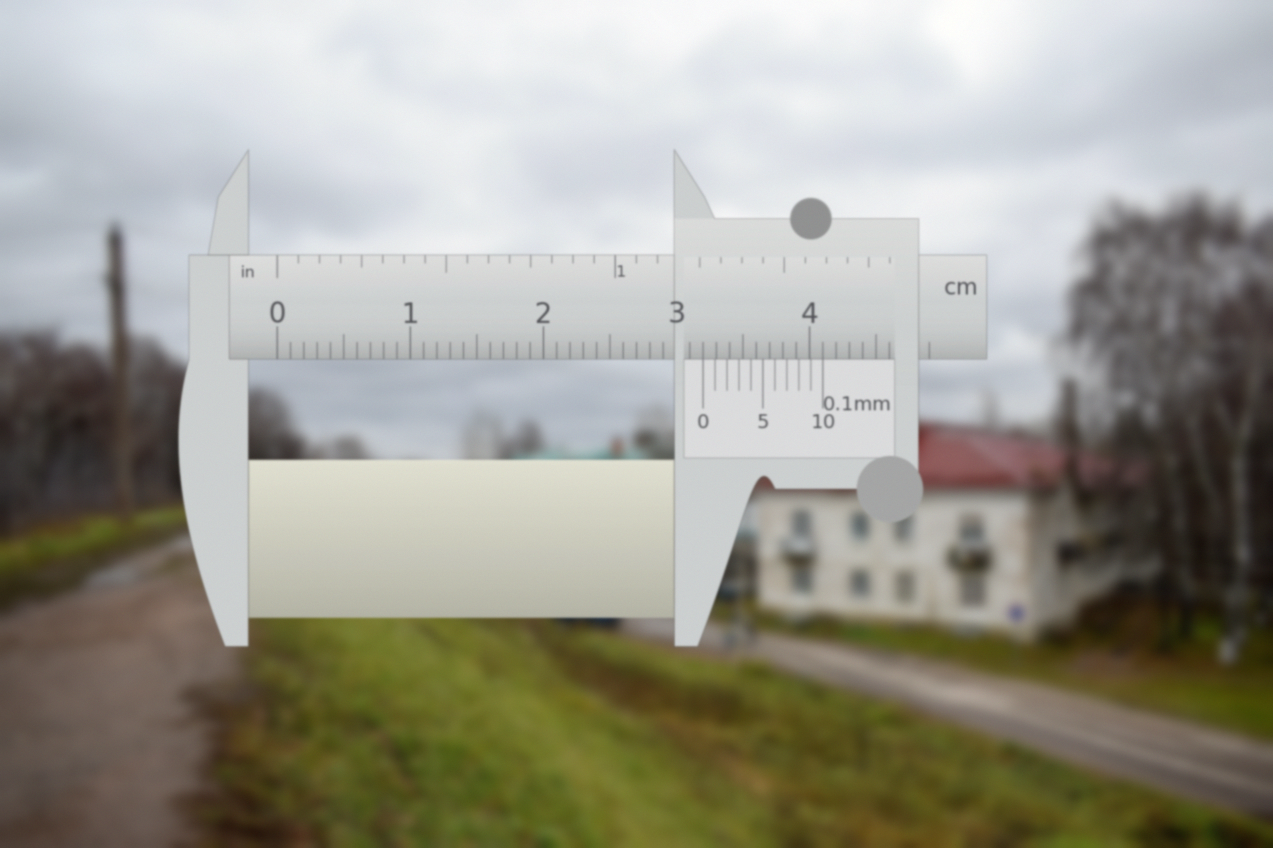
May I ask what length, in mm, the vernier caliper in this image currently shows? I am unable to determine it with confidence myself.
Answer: 32.0 mm
